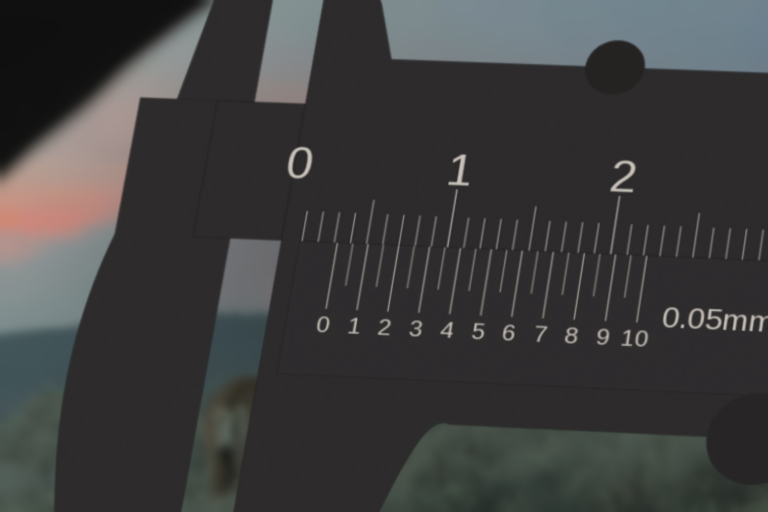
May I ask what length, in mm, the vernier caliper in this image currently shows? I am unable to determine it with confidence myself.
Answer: 3.2 mm
